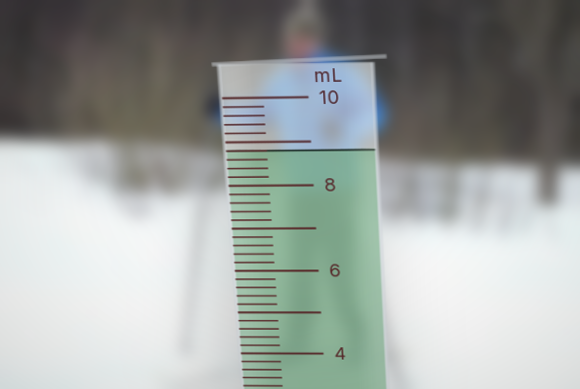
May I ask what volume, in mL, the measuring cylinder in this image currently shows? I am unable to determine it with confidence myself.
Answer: 8.8 mL
